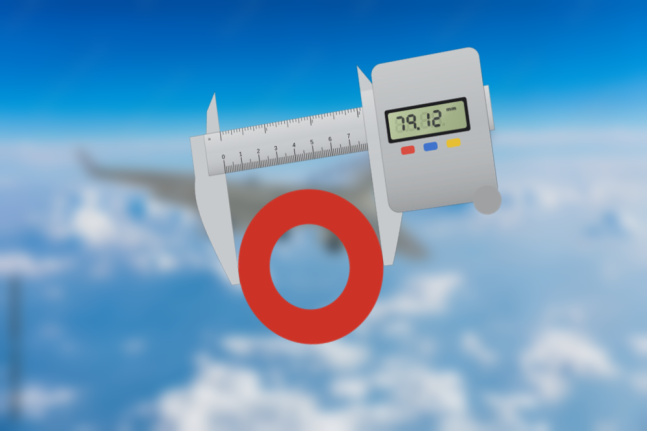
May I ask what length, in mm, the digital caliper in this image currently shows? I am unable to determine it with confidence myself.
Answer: 79.12 mm
